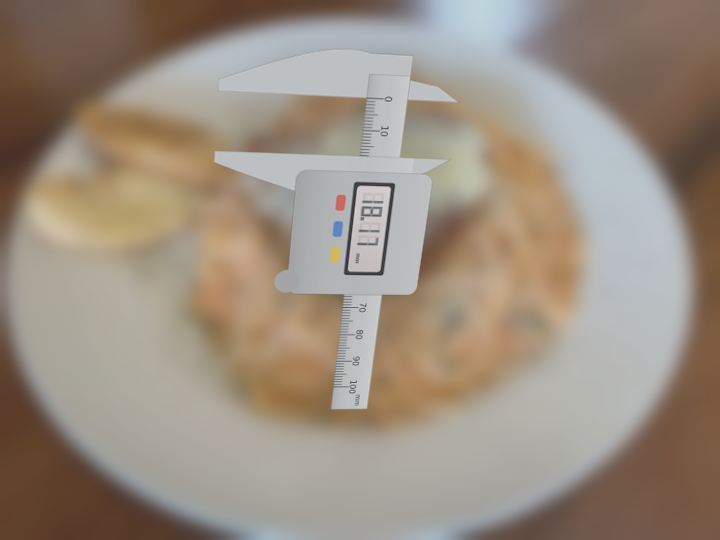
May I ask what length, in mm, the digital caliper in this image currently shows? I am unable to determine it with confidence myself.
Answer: 18.17 mm
